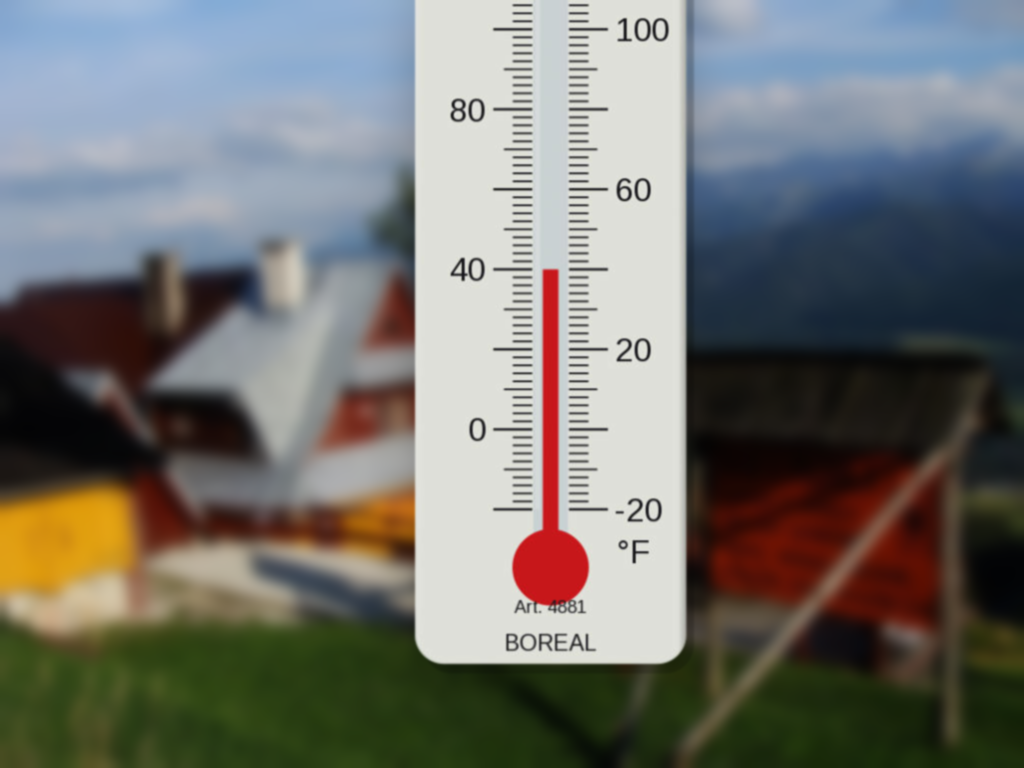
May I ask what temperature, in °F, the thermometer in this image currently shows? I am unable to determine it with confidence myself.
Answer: 40 °F
